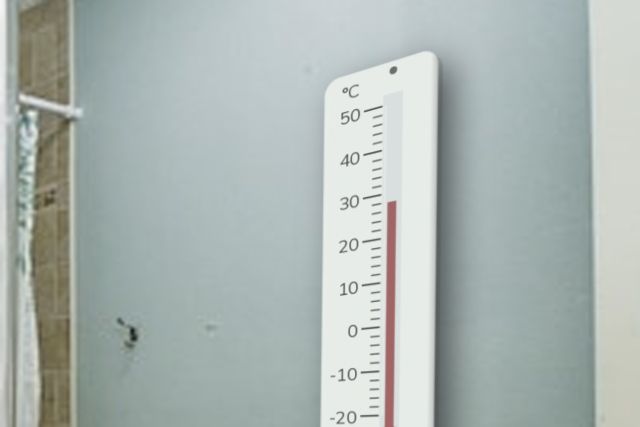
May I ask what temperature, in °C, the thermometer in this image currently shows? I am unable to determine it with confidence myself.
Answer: 28 °C
